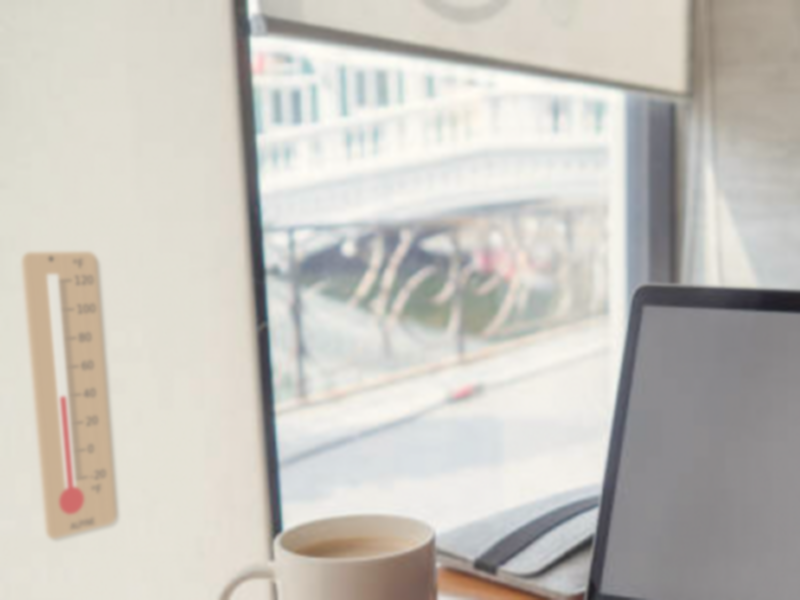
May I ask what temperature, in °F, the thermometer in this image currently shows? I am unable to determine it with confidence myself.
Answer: 40 °F
